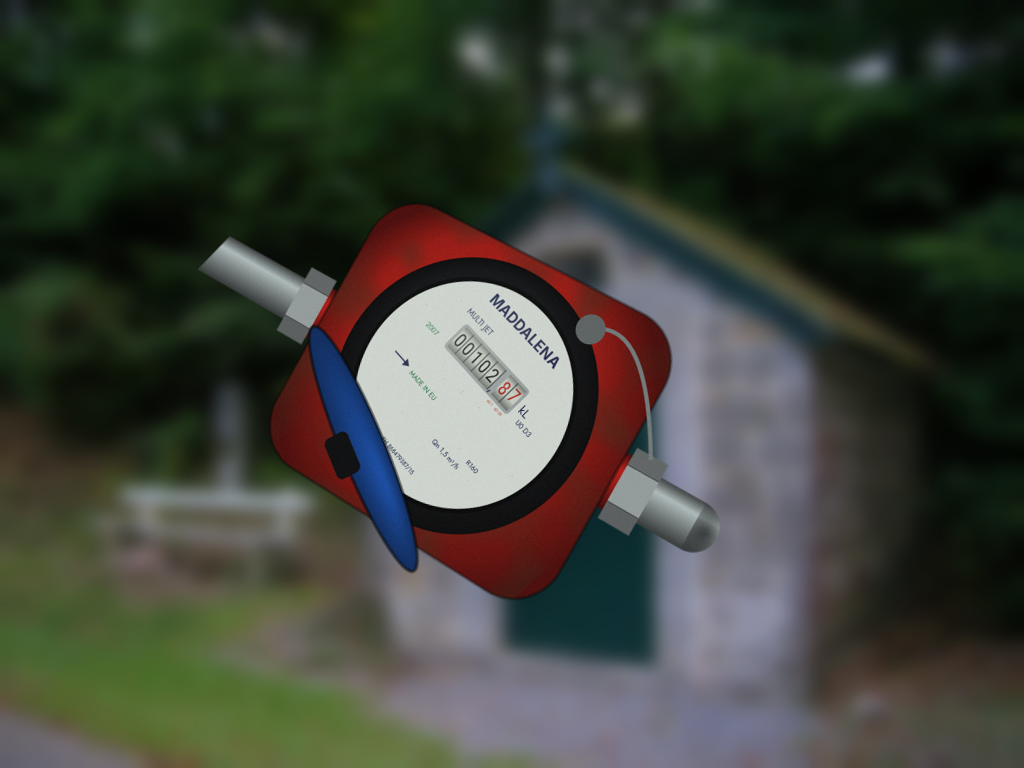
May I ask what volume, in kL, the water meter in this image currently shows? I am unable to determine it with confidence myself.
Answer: 102.87 kL
